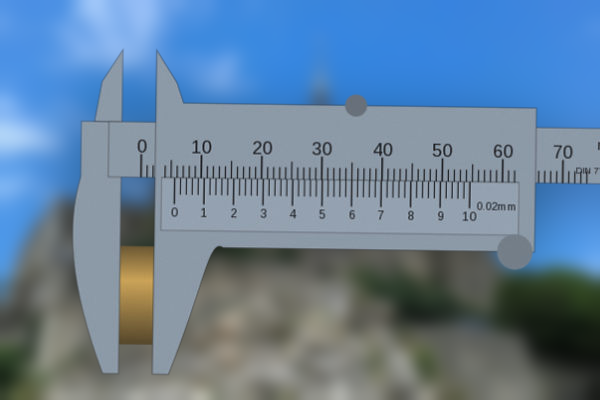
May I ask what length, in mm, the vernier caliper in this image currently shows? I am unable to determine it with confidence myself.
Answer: 5.6 mm
